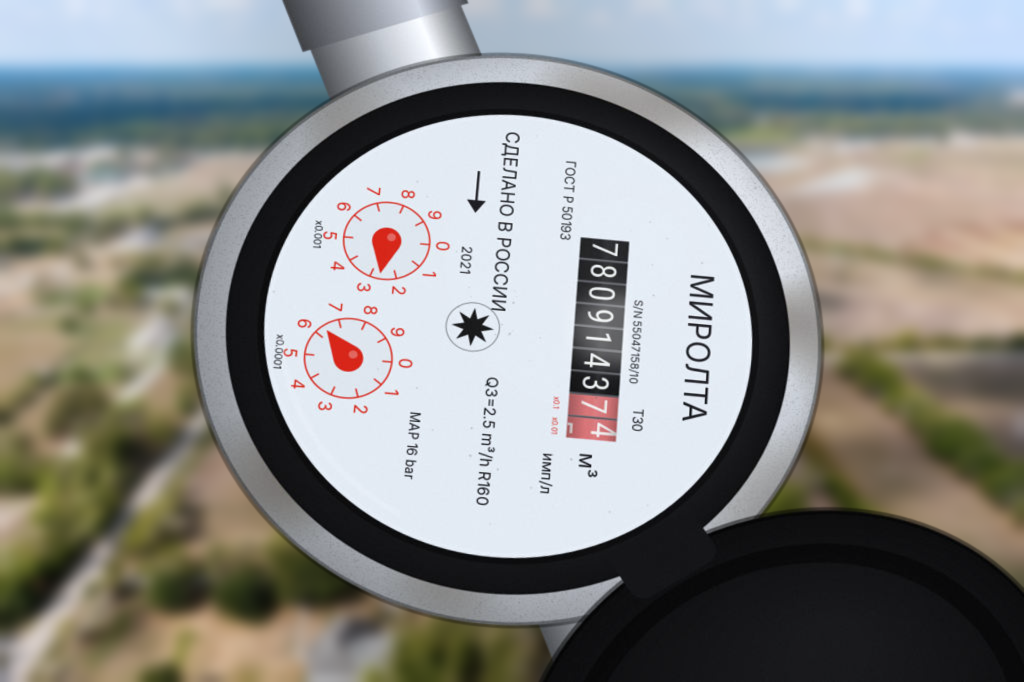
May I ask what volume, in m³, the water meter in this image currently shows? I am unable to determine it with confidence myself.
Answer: 7809143.7426 m³
